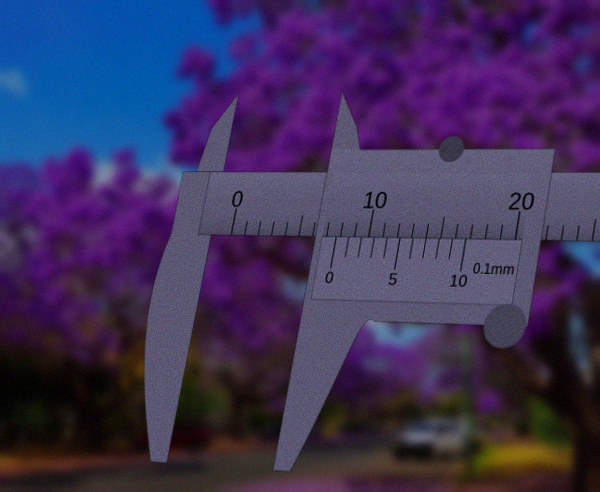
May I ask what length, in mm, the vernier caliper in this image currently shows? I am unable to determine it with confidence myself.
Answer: 7.7 mm
